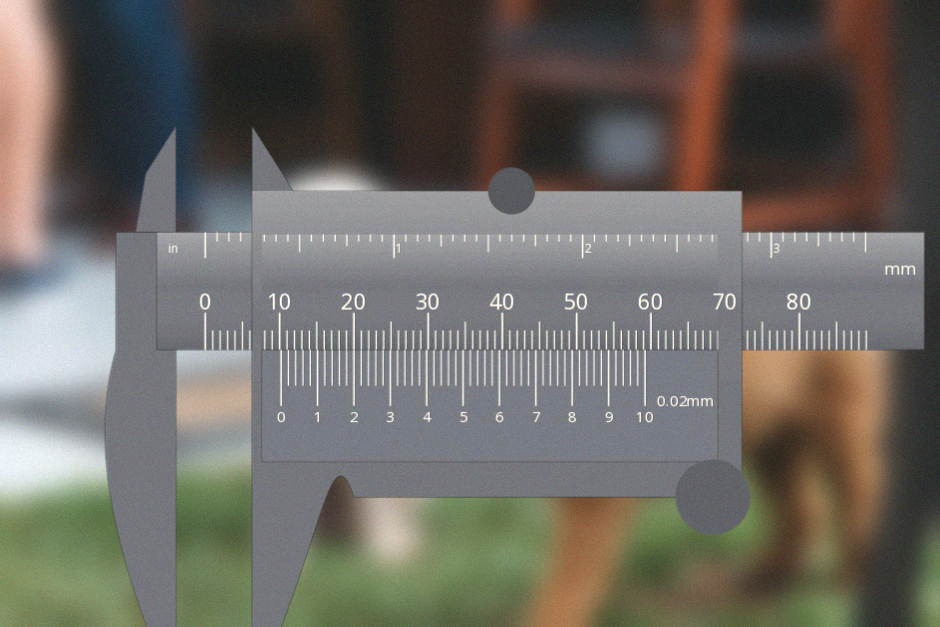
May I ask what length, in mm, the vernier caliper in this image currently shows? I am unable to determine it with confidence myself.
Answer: 10.2 mm
